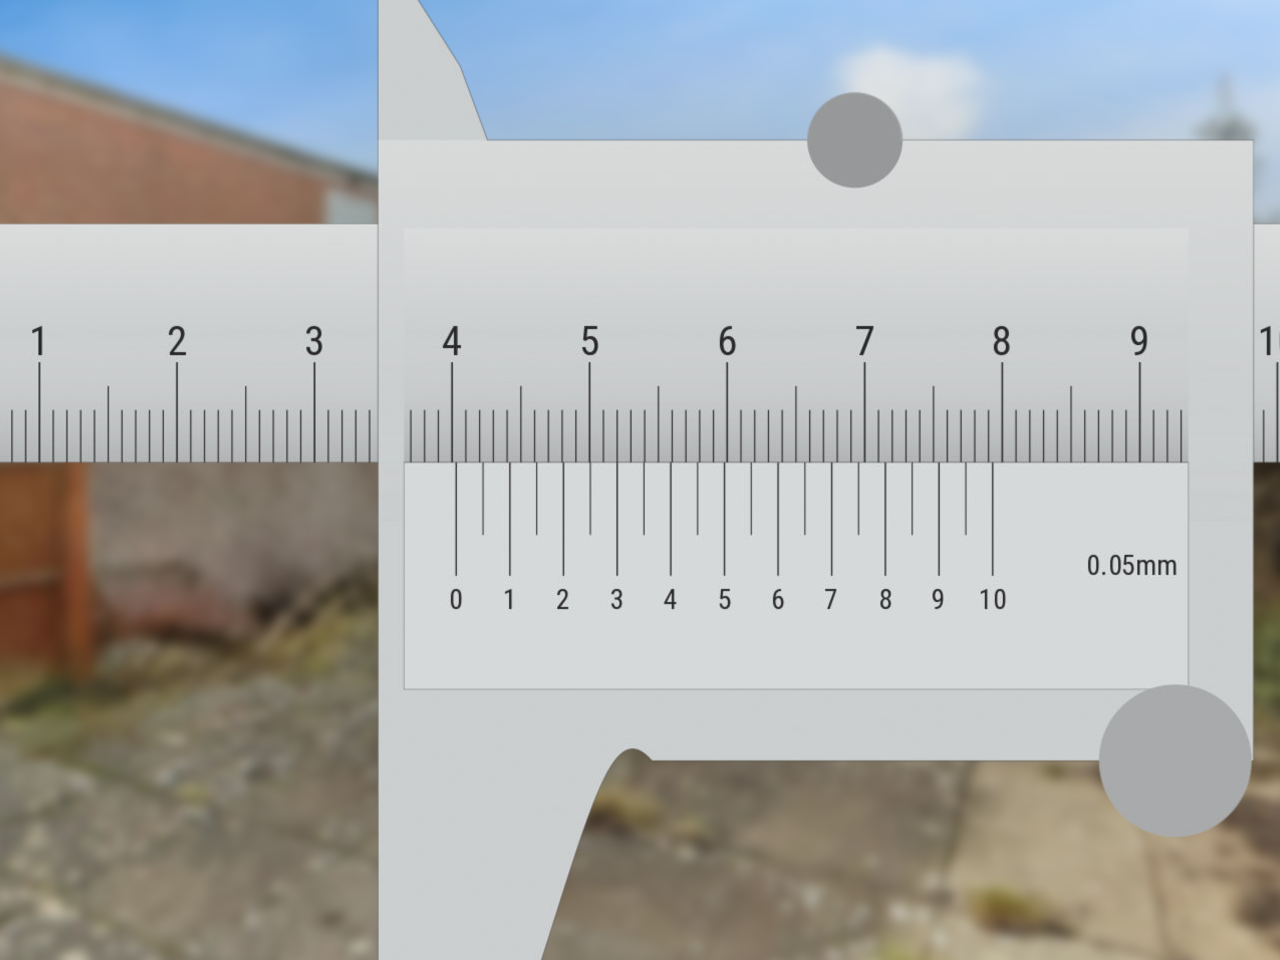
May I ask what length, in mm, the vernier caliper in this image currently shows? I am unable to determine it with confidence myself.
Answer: 40.3 mm
